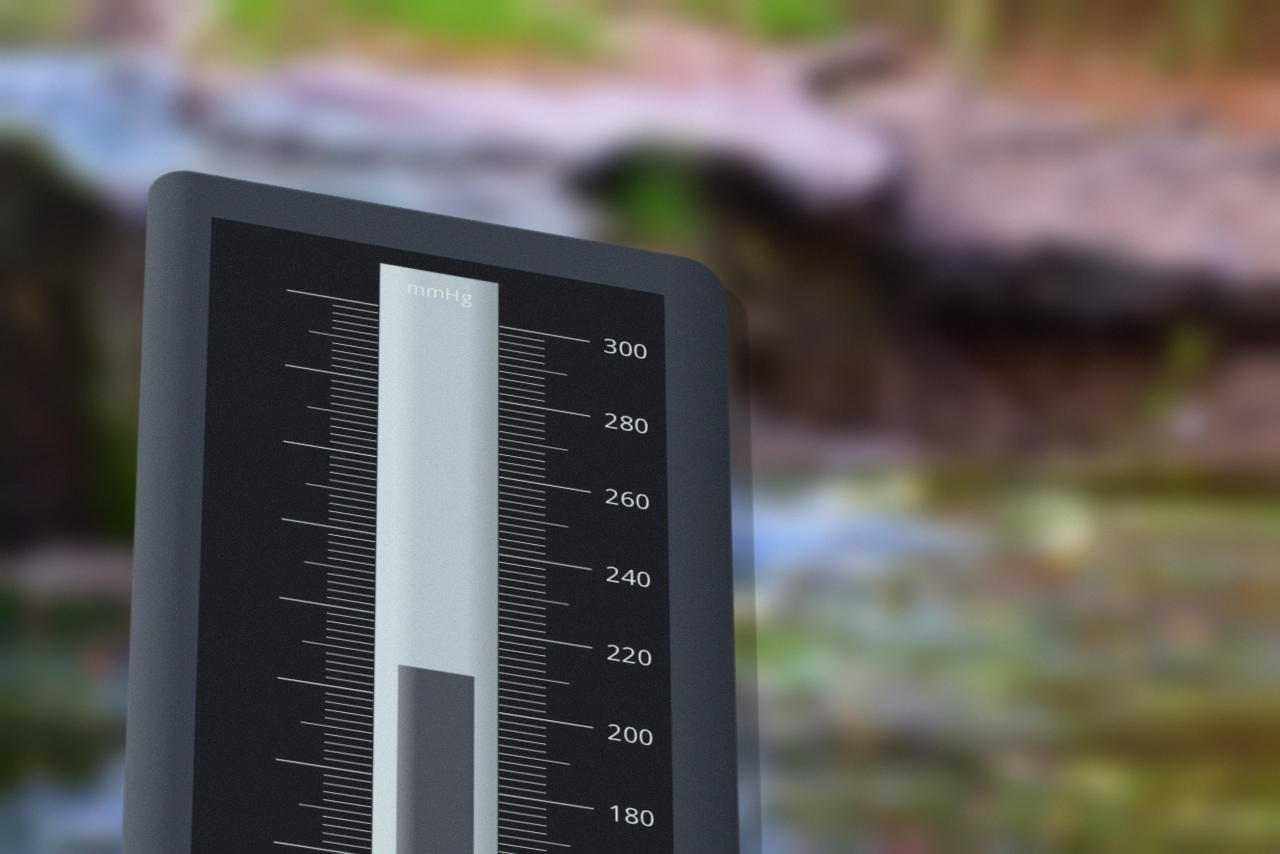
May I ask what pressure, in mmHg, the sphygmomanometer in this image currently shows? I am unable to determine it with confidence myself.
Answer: 208 mmHg
